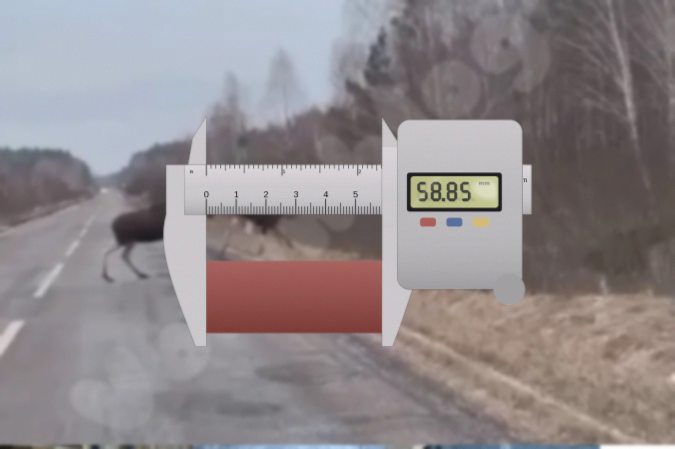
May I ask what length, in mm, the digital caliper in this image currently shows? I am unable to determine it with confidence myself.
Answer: 58.85 mm
